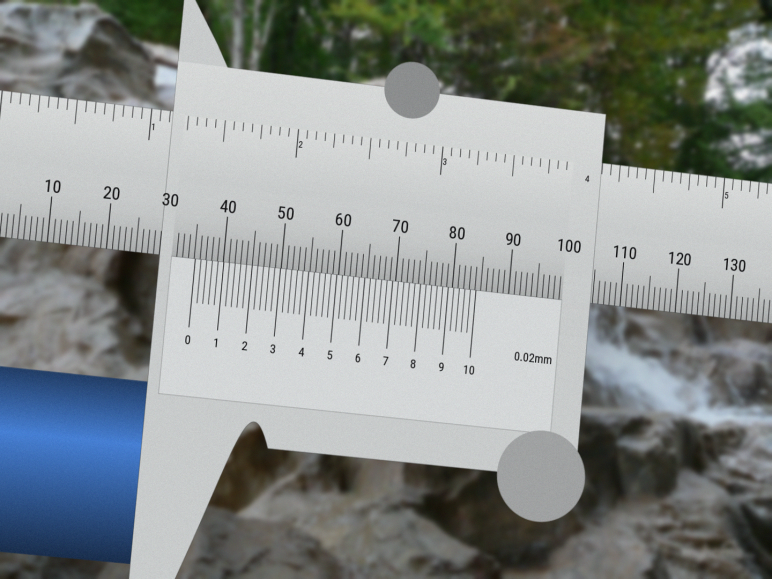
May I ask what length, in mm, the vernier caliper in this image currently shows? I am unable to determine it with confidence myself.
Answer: 35.2 mm
